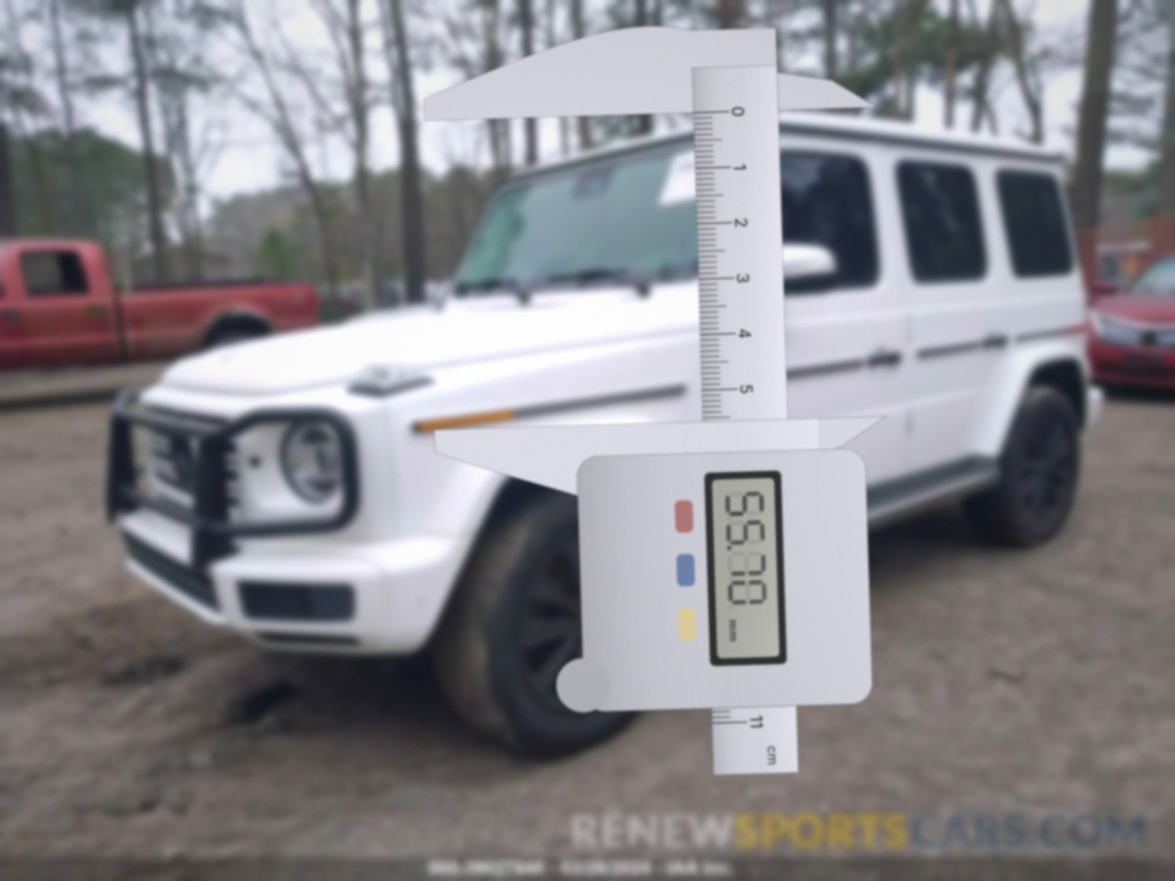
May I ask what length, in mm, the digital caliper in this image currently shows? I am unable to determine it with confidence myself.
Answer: 55.70 mm
